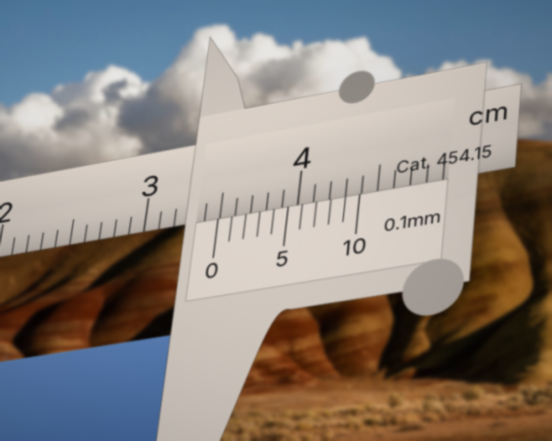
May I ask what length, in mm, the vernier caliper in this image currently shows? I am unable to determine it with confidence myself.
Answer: 34.9 mm
